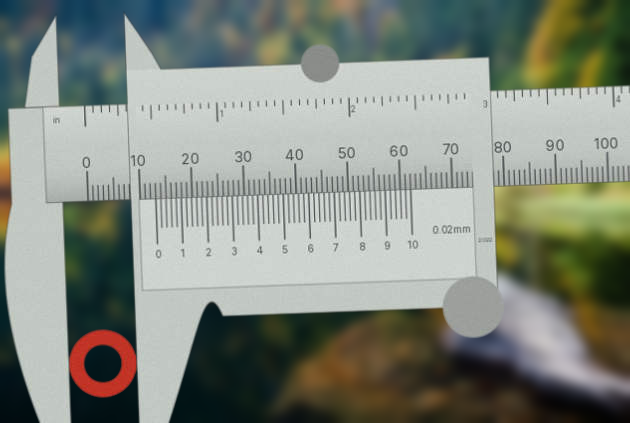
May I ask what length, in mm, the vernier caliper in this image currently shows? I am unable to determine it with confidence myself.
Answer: 13.0 mm
